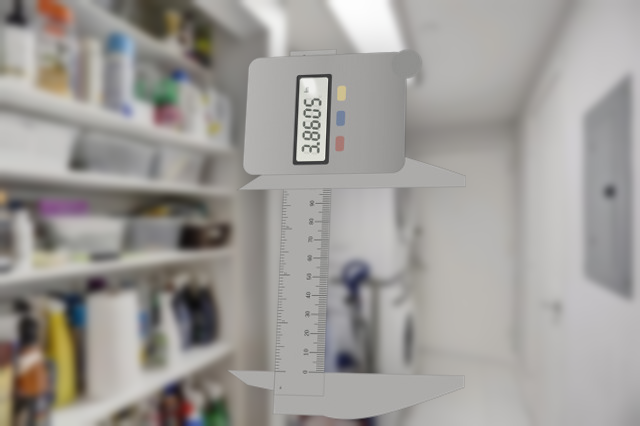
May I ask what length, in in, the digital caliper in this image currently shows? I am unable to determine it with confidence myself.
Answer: 3.8605 in
